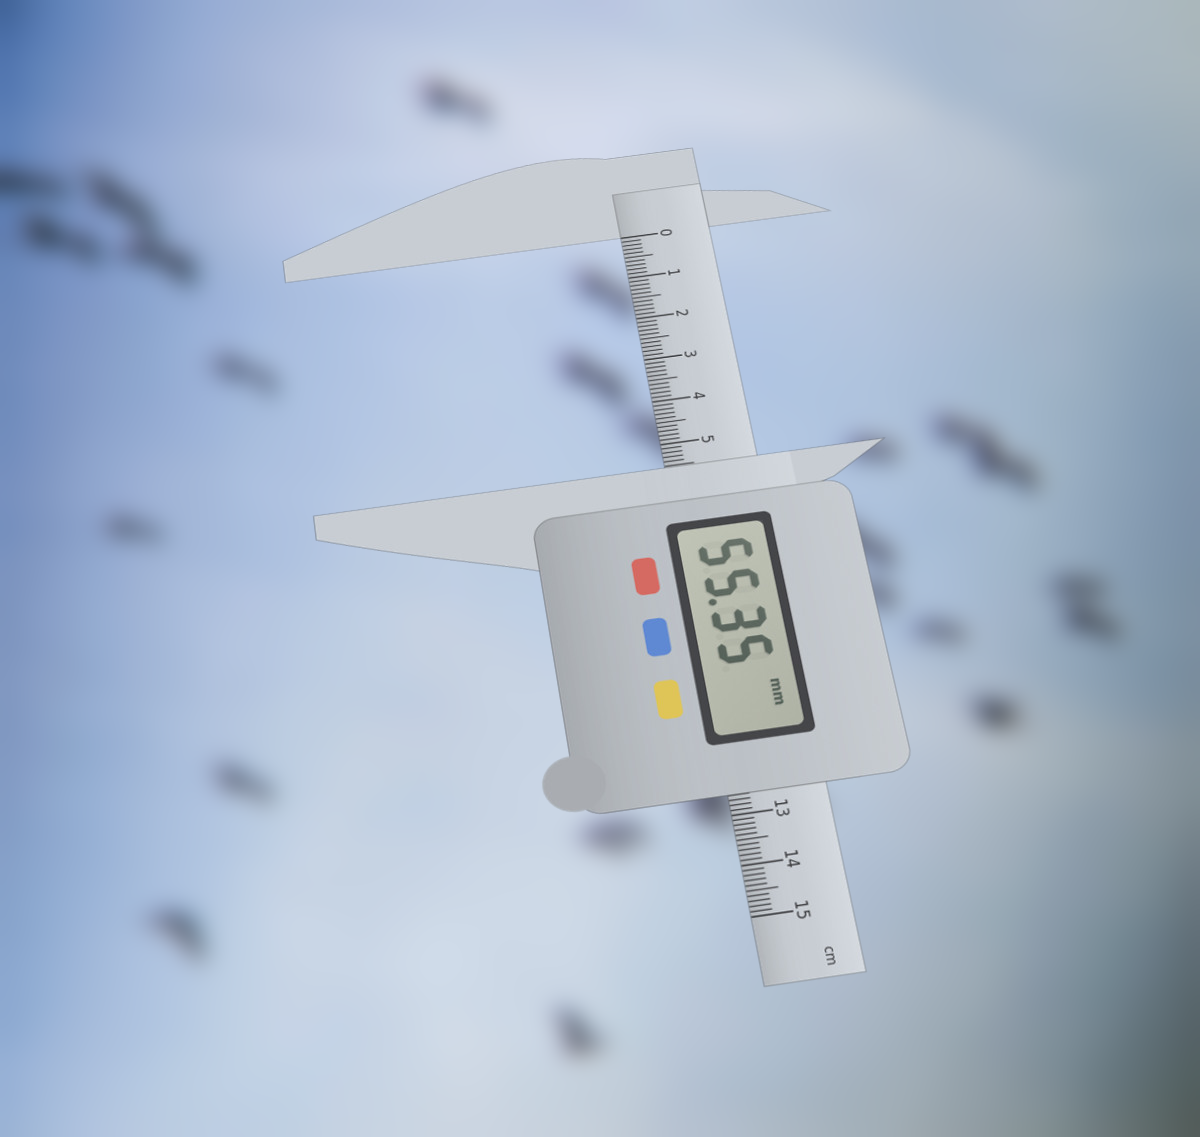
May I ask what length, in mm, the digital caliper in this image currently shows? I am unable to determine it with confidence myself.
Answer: 55.35 mm
